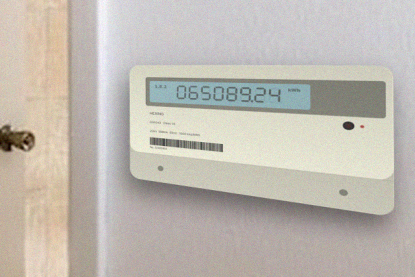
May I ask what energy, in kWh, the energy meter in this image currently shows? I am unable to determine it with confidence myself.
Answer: 65089.24 kWh
